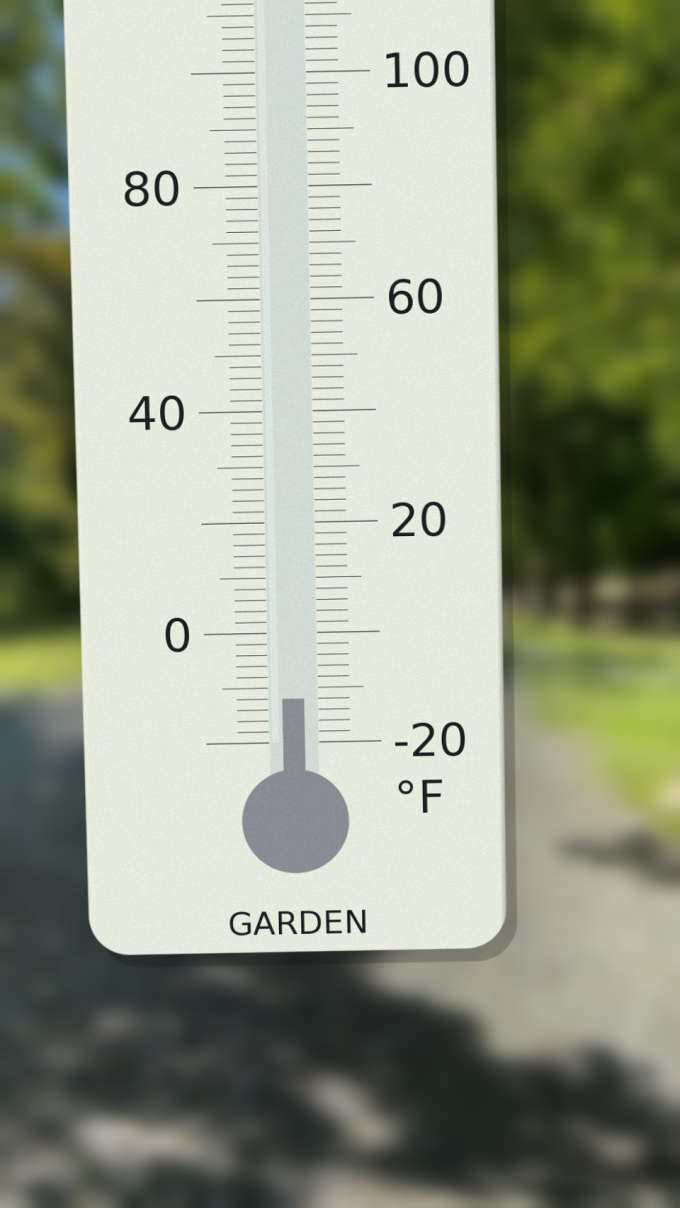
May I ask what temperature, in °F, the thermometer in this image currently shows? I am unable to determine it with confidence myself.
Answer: -12 °F
